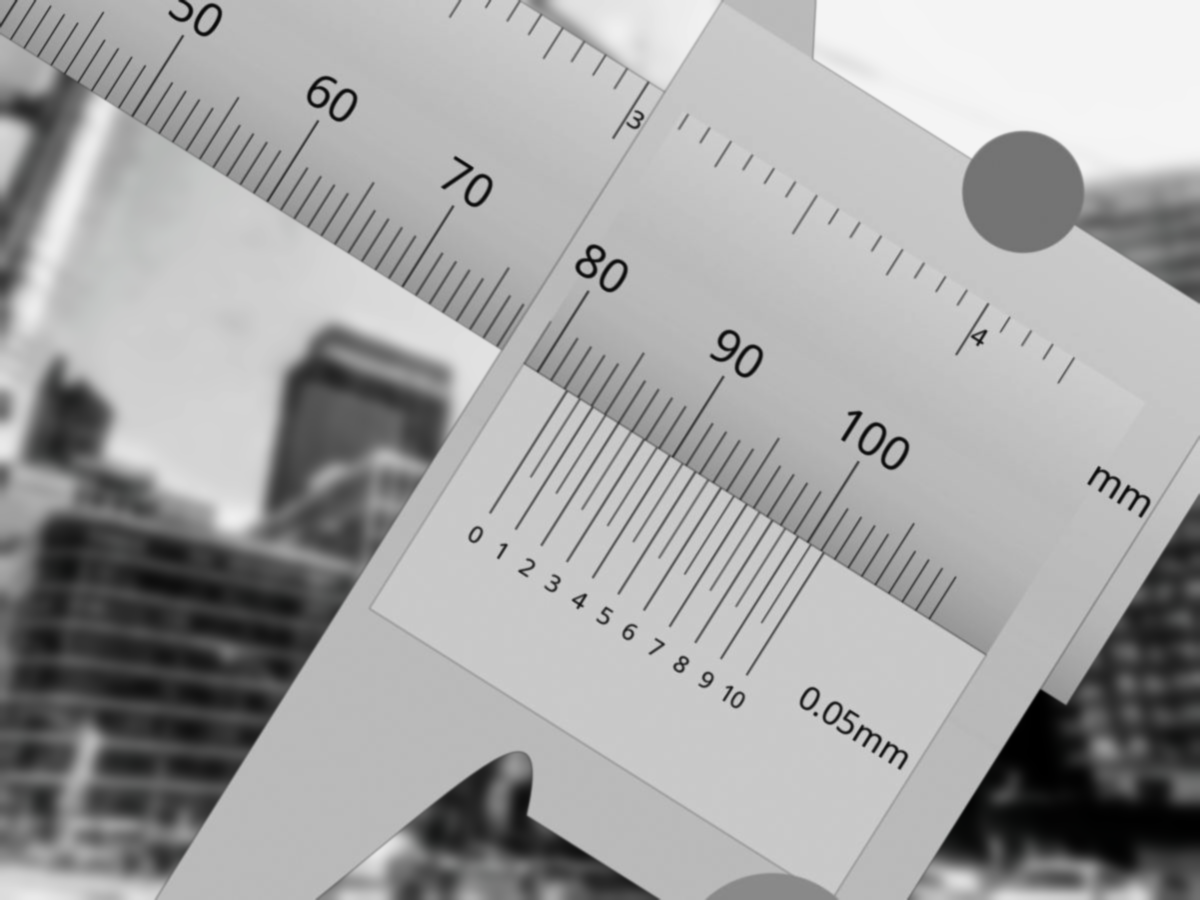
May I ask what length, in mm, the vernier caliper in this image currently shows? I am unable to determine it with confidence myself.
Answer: 82.2 mm
